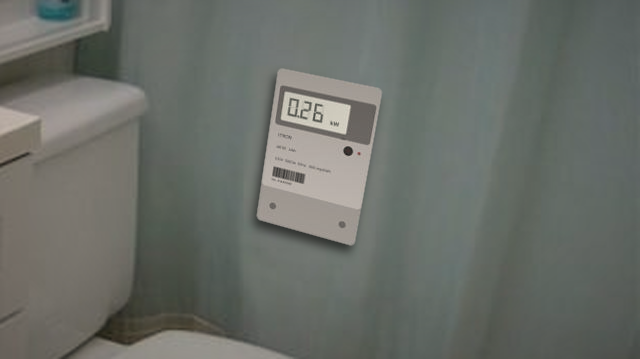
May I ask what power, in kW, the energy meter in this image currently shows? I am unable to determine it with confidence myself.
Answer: 0.26 kW
